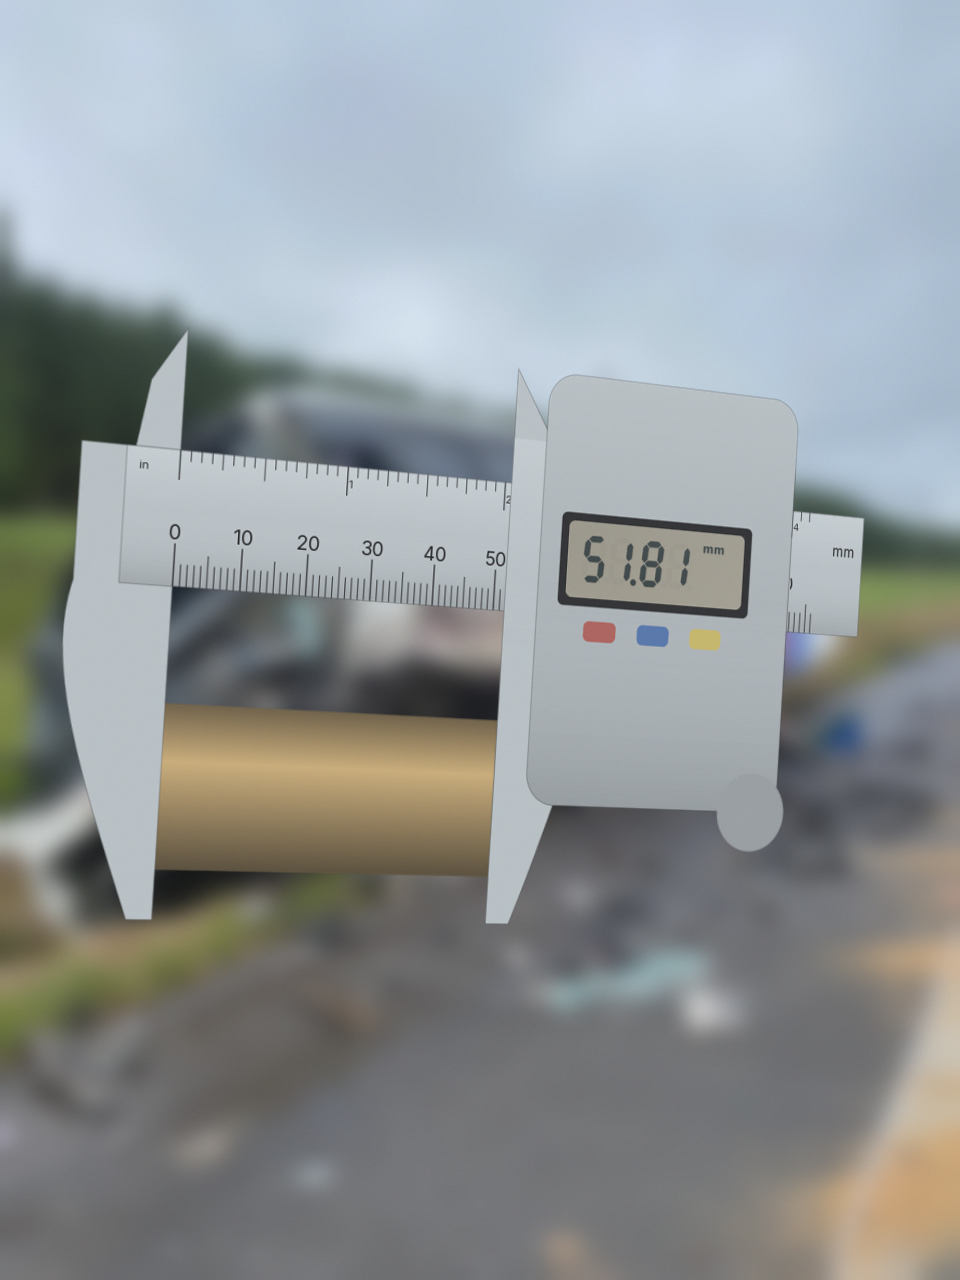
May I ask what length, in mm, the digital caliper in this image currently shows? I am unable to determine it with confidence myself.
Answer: 51.81 mm
